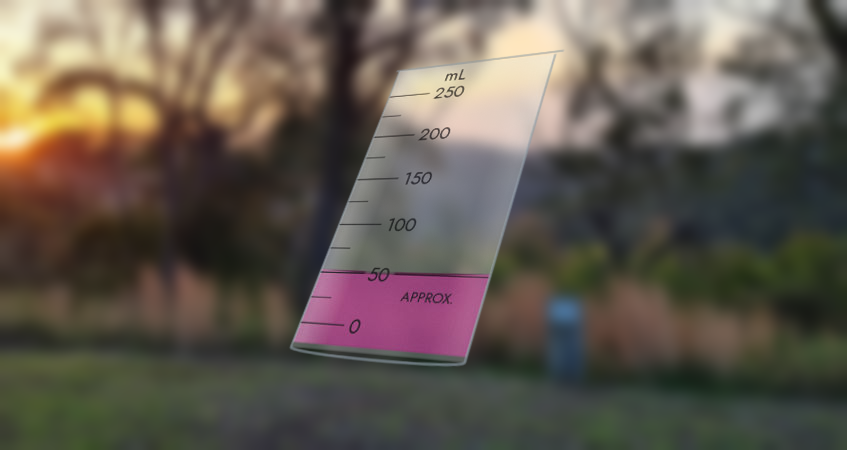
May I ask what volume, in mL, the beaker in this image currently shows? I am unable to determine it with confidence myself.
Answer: 50 mL
